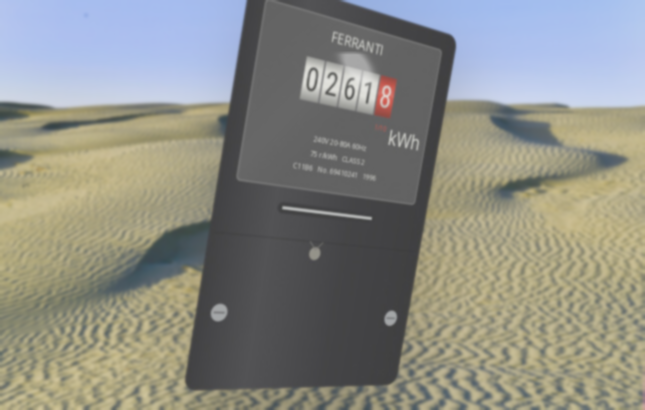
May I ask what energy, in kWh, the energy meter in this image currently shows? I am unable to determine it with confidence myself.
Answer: 261.8 kWh
